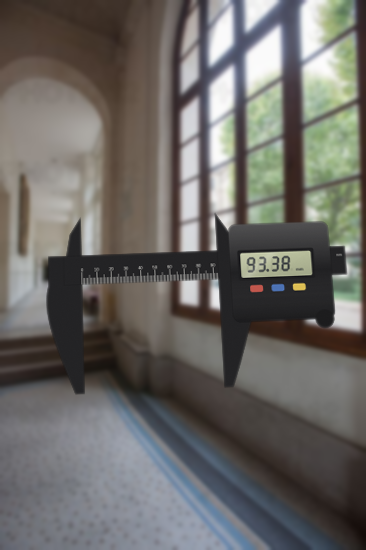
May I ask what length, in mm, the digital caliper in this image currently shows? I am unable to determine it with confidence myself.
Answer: 93.38 mm
